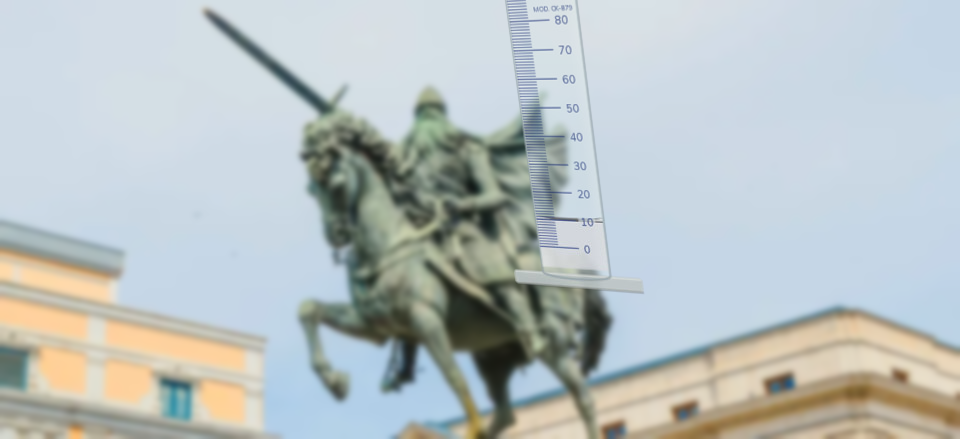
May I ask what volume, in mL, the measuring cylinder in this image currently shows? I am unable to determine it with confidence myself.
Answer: 10 mL
